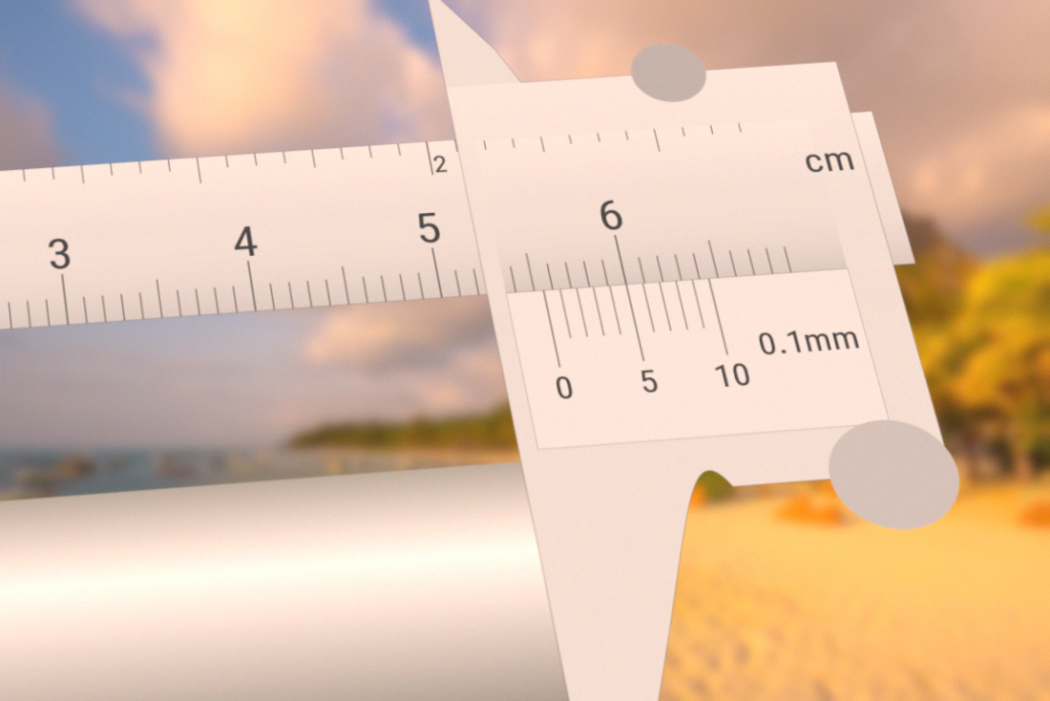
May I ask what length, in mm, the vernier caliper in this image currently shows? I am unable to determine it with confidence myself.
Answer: 55.5 mm
